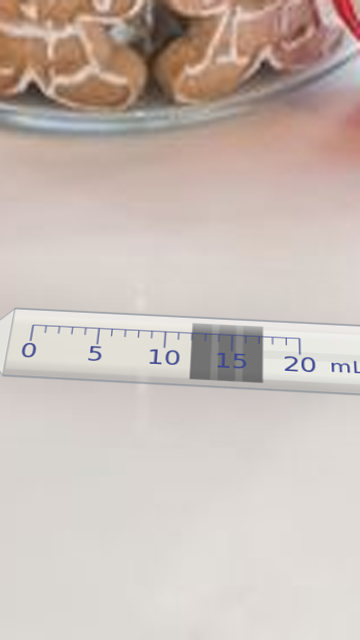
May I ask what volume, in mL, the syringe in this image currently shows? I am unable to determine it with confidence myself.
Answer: 12 mL
